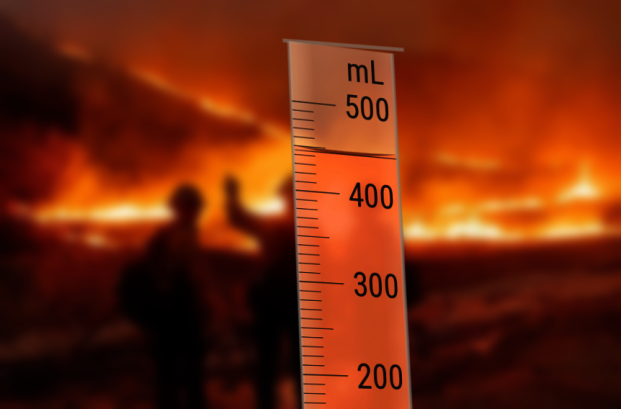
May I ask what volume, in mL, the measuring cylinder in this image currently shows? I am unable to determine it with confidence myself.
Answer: 445 mL
